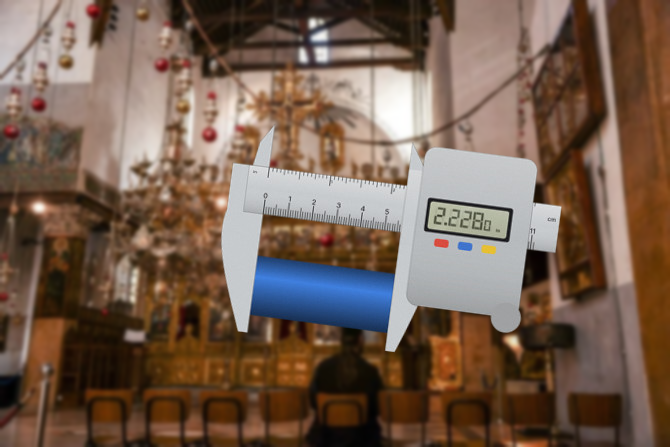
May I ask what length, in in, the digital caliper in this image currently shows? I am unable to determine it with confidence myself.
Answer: 2.2280 in
